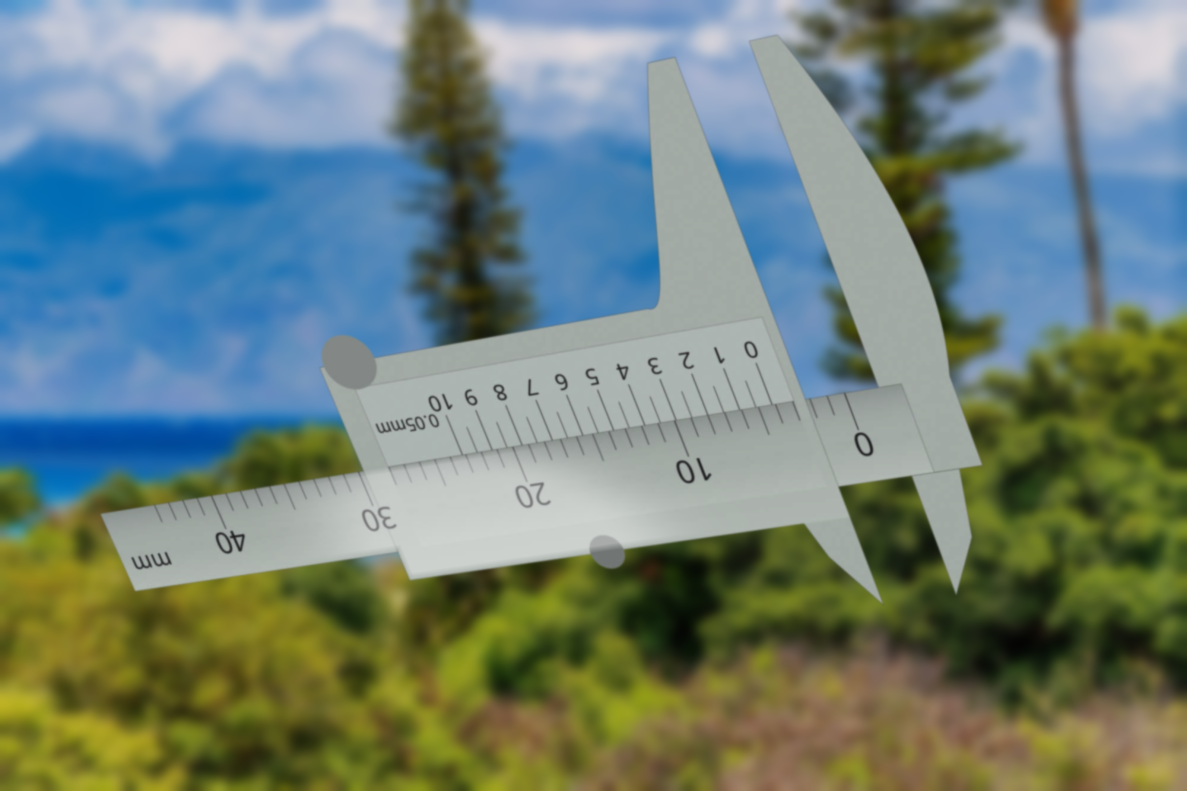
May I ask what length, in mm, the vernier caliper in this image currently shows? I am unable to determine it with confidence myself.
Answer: 4.2 mm
